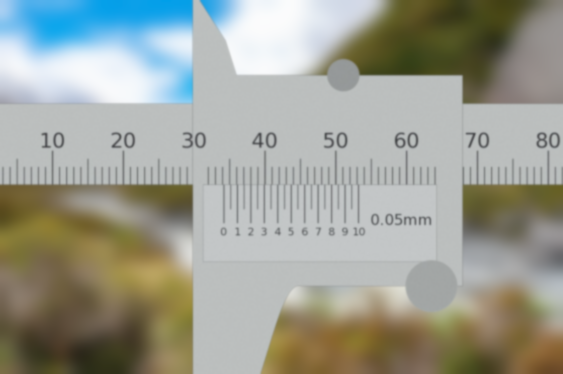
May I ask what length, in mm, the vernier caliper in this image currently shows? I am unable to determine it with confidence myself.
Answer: 34.2 mm
